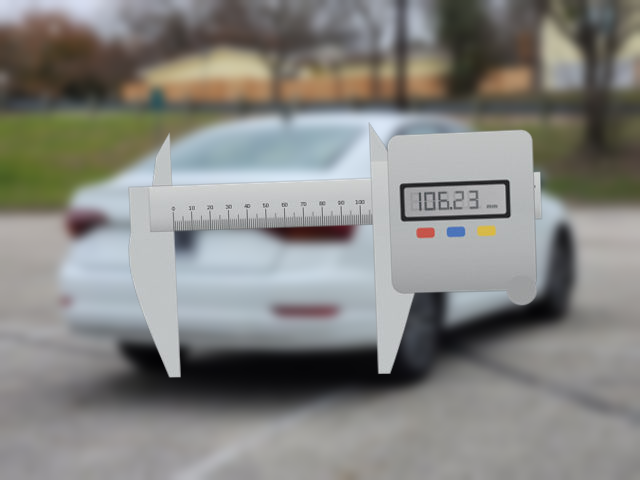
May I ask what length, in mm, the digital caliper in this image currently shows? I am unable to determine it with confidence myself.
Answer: 106.23 mm
